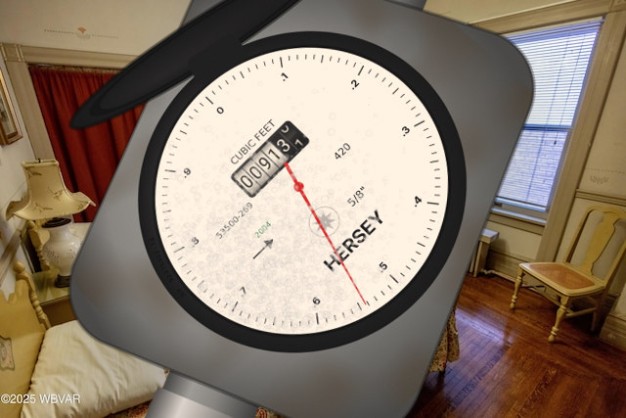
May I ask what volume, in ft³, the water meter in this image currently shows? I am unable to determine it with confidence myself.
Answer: 9130.54 ft³
